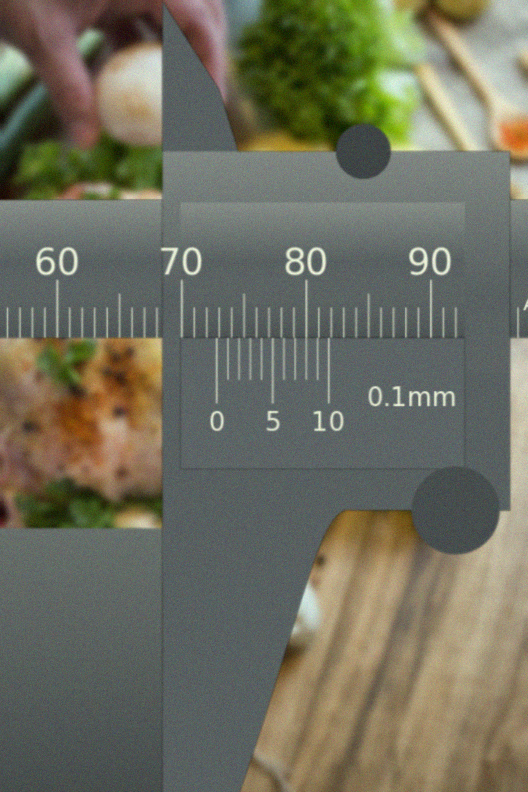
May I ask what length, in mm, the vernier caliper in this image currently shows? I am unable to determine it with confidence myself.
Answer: 72.8 mm
